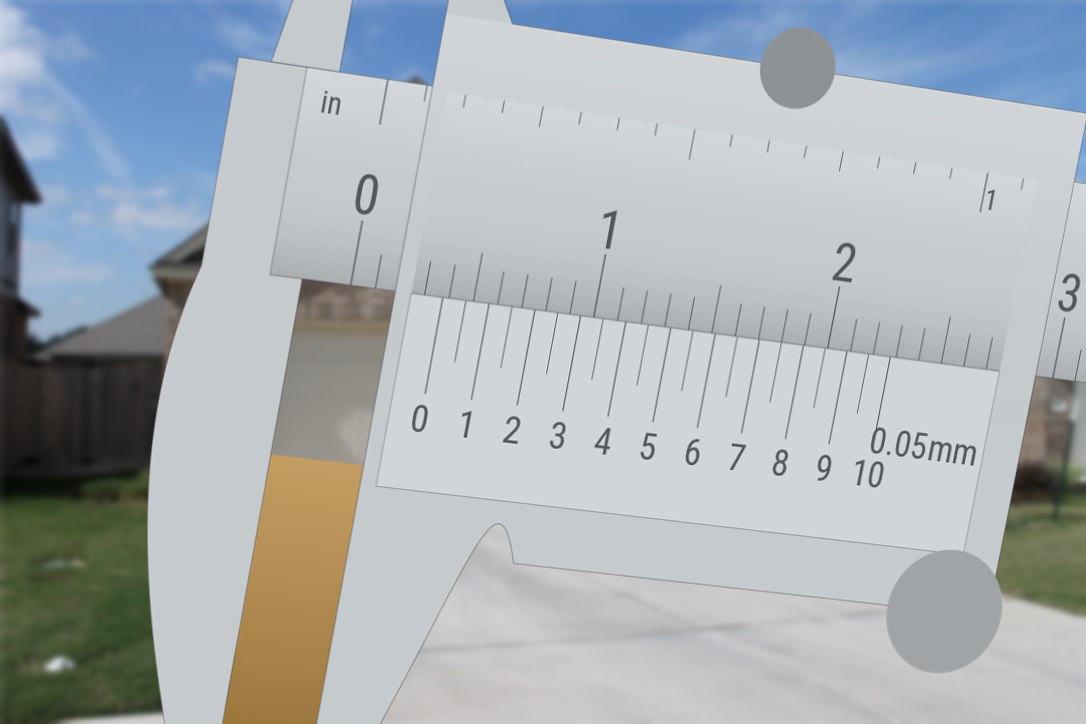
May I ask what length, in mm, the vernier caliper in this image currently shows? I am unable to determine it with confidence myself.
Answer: 3.75 mm
